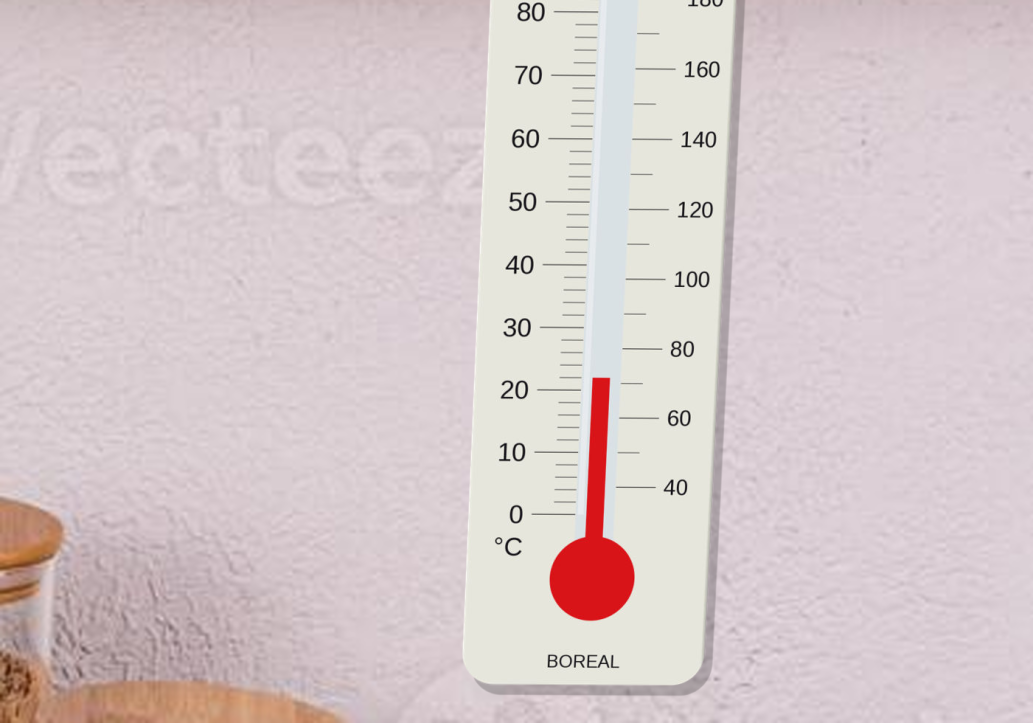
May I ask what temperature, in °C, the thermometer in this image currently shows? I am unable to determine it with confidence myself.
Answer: 22 °C
